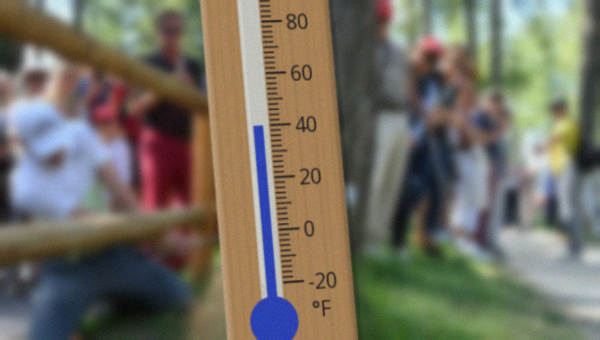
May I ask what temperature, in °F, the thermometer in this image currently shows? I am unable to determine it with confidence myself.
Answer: 40 °F
